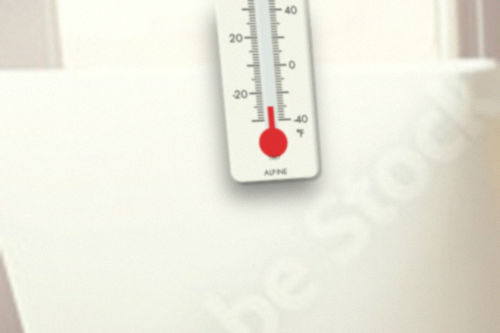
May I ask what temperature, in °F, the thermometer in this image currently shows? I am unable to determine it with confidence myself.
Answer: -30 °F
